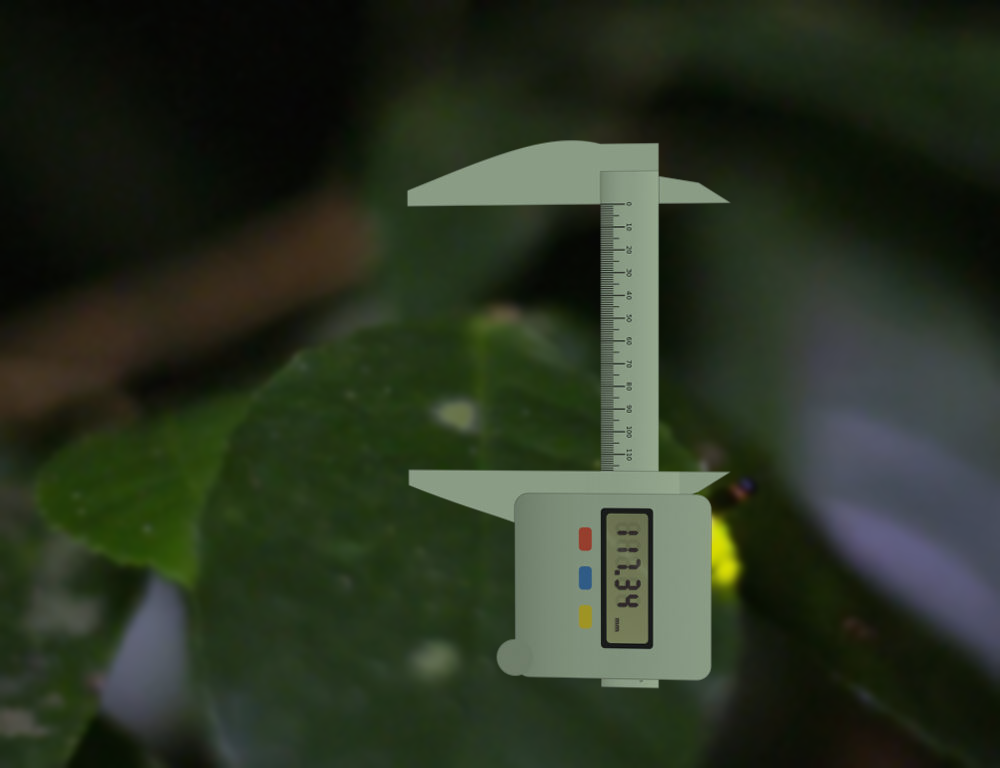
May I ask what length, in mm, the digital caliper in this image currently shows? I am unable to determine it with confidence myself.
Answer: 117.34 mm
